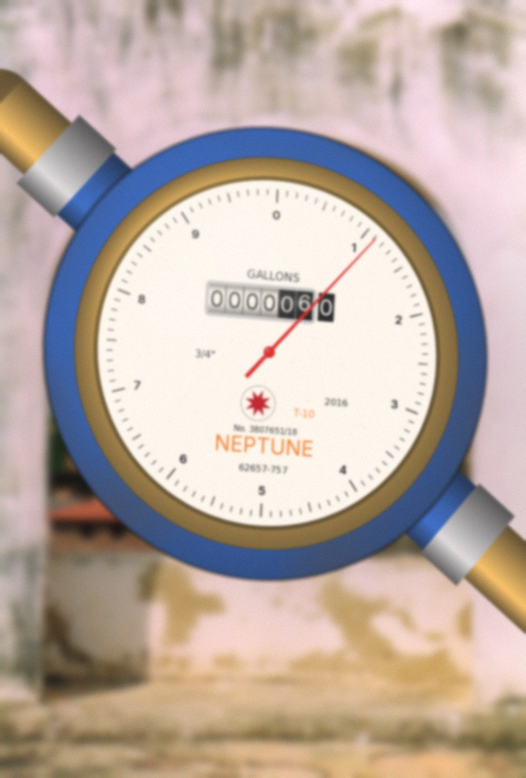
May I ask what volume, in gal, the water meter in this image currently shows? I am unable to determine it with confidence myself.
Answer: 61.1 gal
